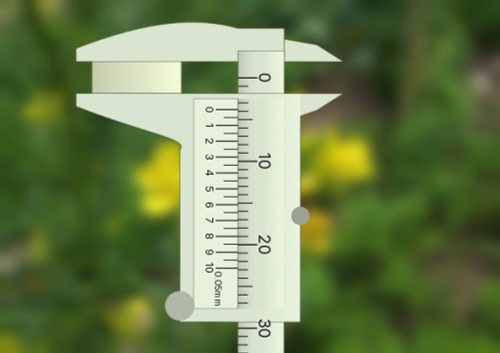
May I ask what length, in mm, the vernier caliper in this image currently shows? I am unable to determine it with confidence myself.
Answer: 3.8 mm
